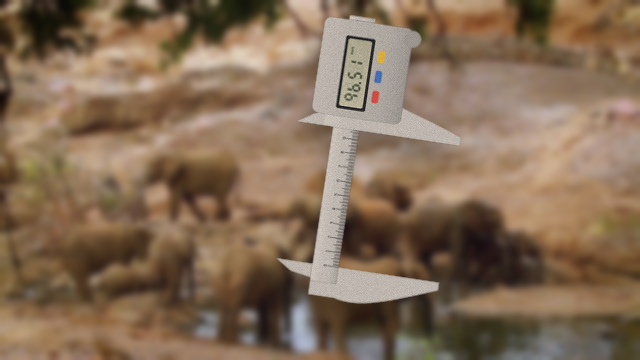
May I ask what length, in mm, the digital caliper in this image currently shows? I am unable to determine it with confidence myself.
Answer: 96.51 mm
